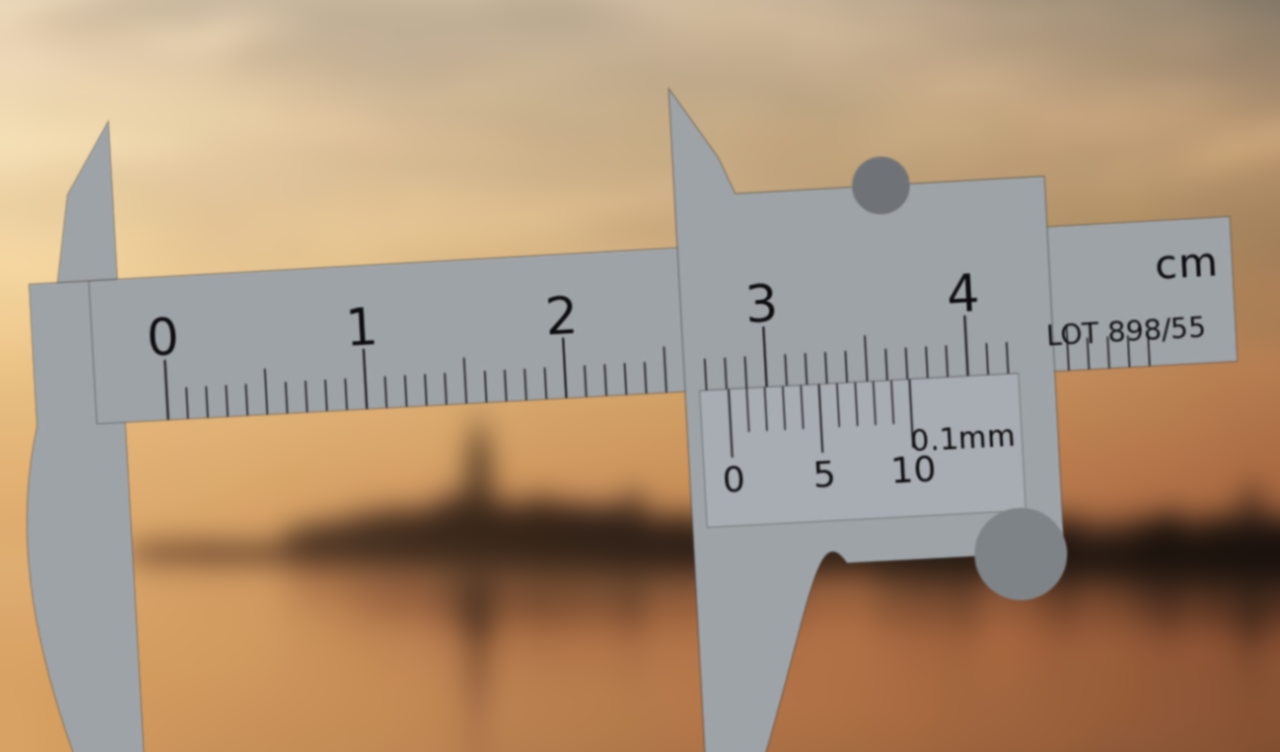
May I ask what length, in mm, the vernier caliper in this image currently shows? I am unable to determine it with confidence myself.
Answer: 28.1 mm
